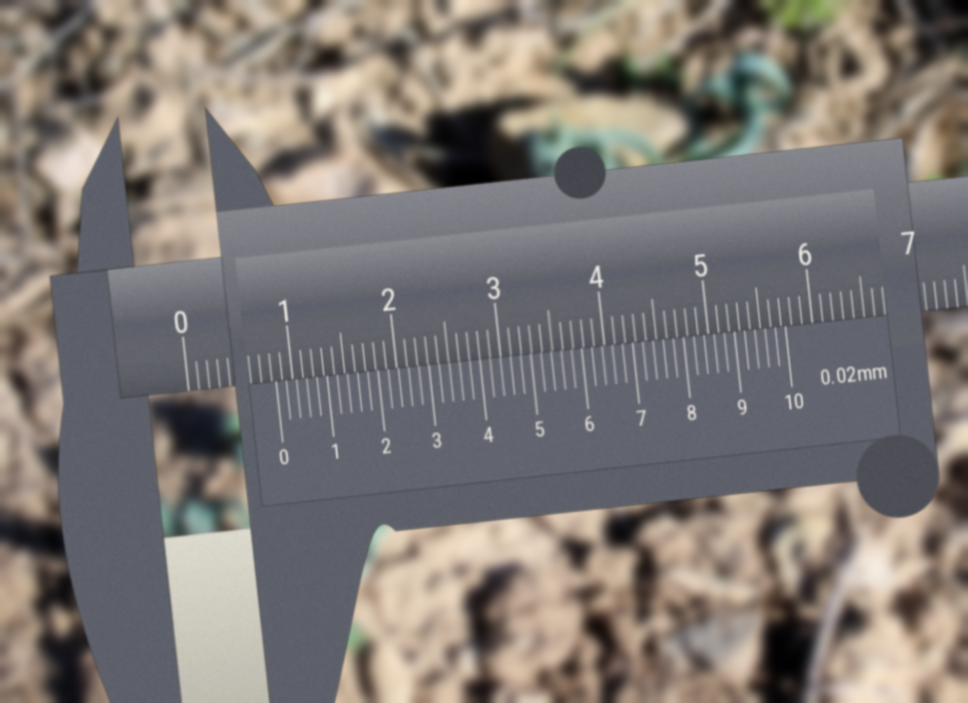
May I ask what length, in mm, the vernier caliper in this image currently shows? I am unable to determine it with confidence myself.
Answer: 8.4 mm
